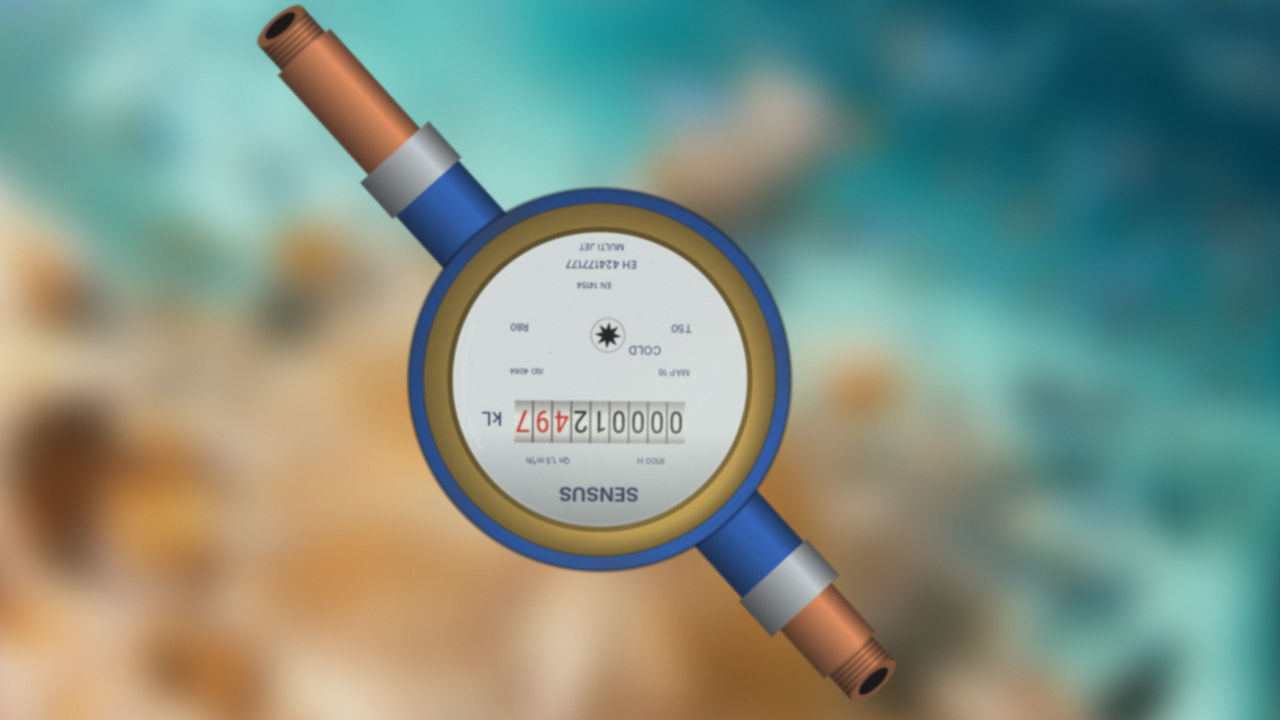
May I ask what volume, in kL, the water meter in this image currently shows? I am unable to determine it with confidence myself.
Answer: 12.497 kL
